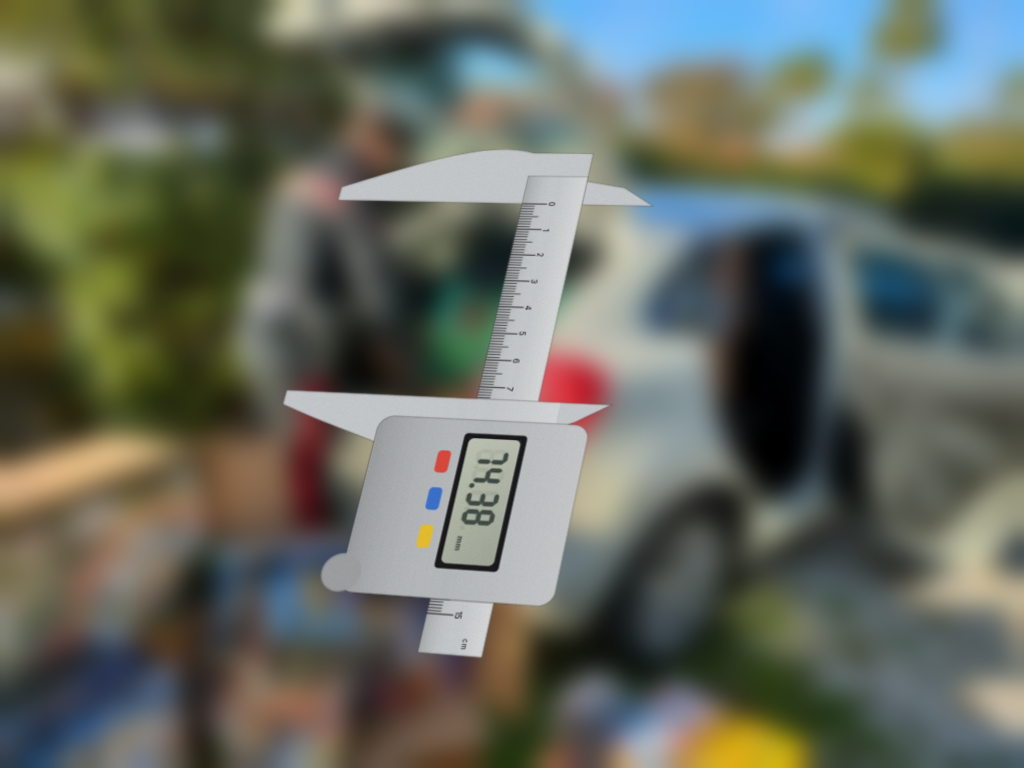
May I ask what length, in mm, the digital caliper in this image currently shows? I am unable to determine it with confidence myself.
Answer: 74.38 mm
